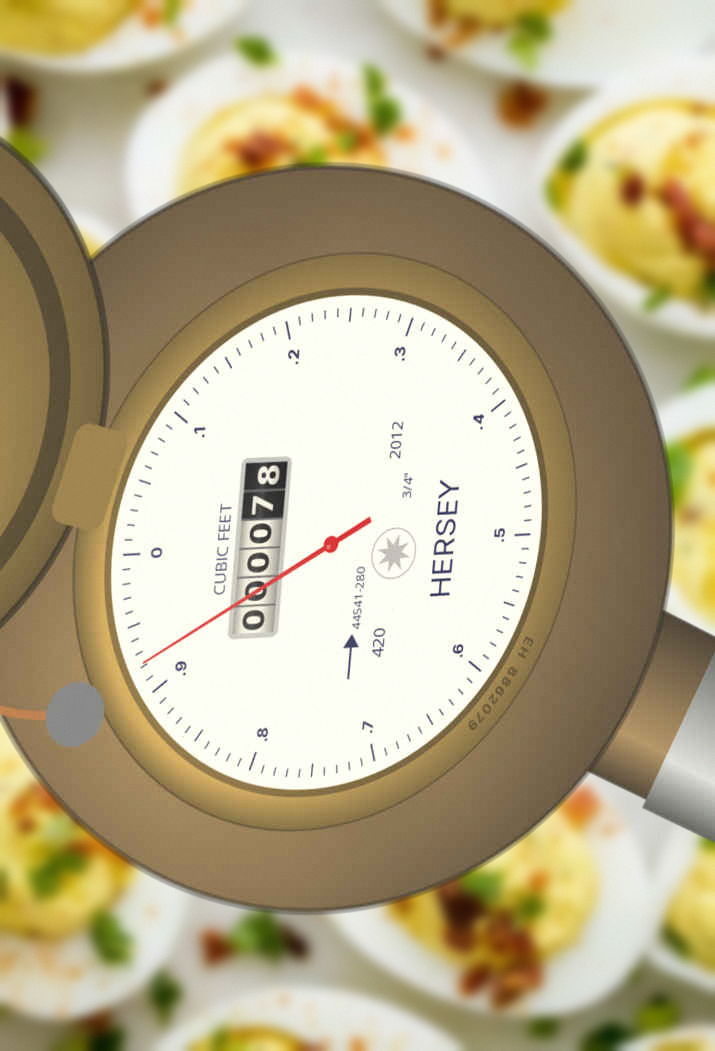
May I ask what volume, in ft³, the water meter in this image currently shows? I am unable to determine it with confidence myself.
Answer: 77.92 ft³
